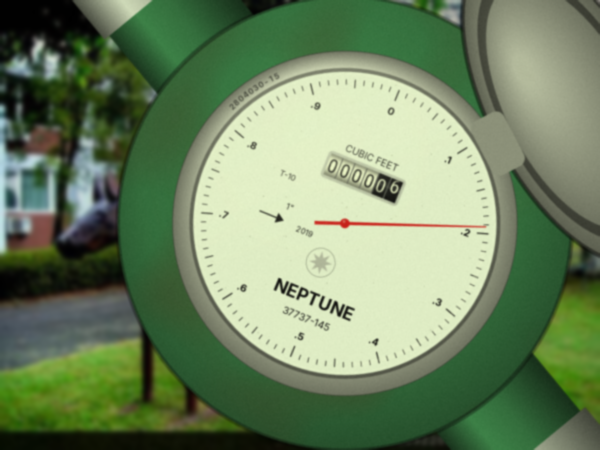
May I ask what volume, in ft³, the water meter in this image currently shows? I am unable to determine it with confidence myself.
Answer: 6.19 ft³
